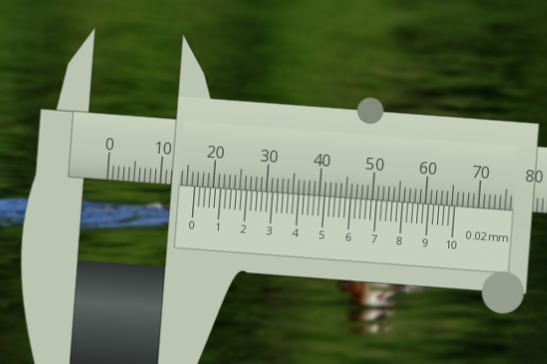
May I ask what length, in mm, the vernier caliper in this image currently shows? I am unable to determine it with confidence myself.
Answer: 16.5 mm
